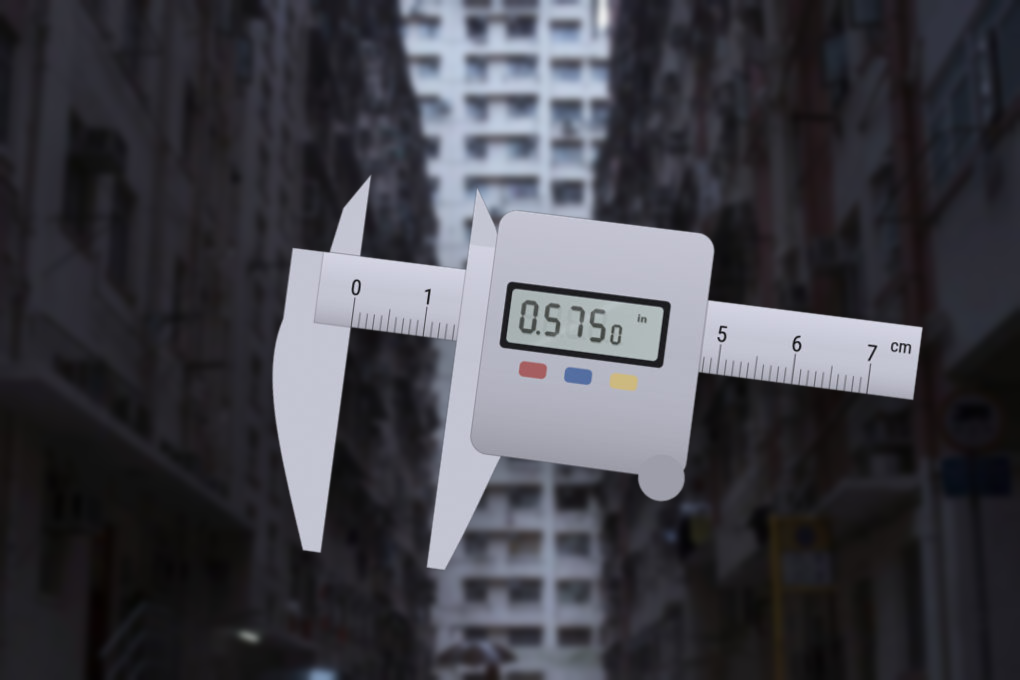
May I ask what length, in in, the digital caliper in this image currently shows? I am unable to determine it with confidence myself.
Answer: 0.5750 in
